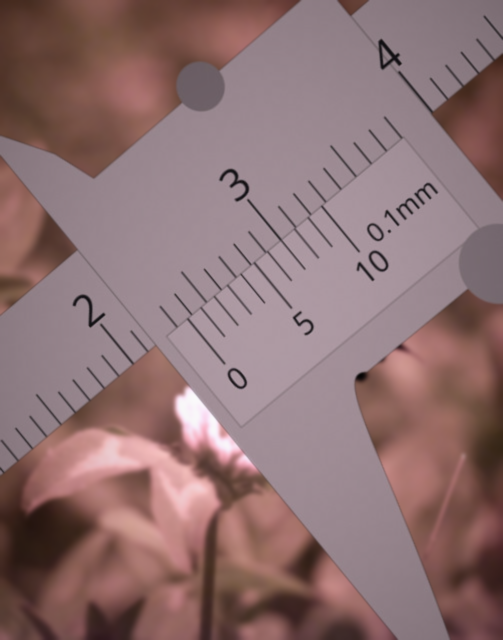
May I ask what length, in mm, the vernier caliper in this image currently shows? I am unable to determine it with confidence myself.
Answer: 23.7 mm
